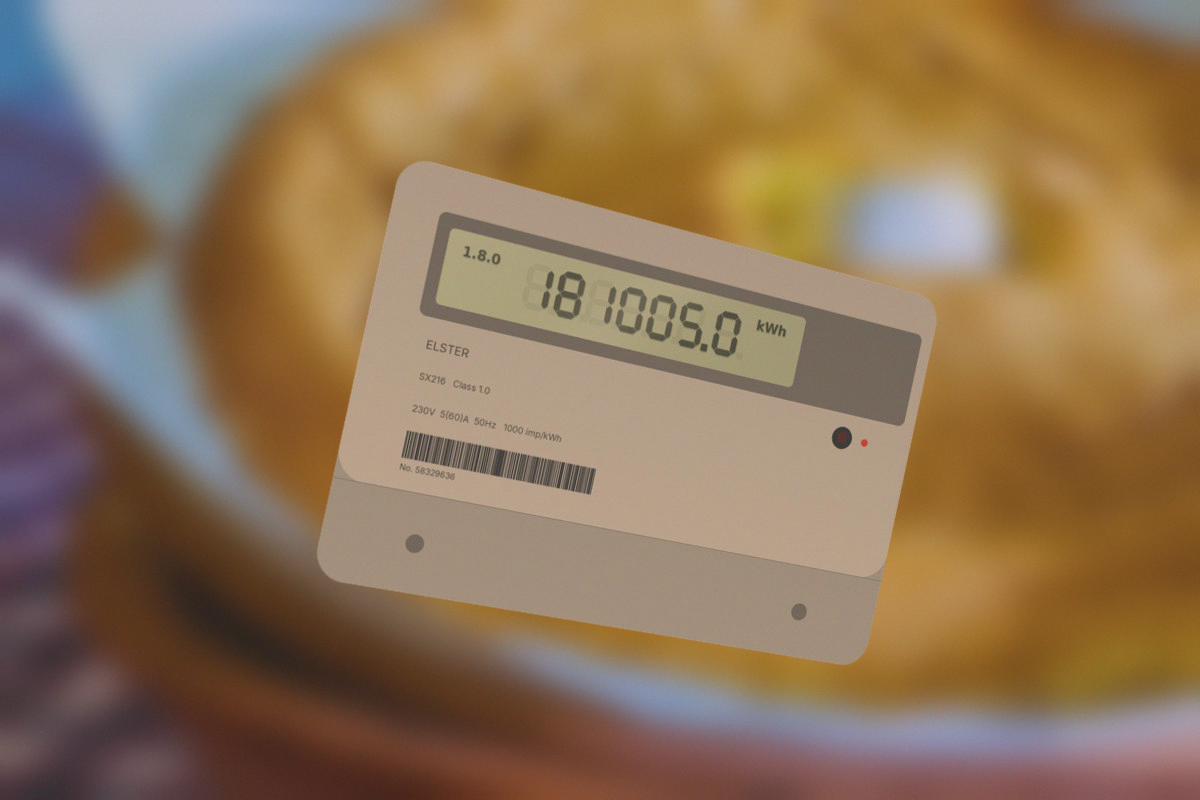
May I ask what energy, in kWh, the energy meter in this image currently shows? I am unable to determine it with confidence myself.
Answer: 181005.0 kWh
